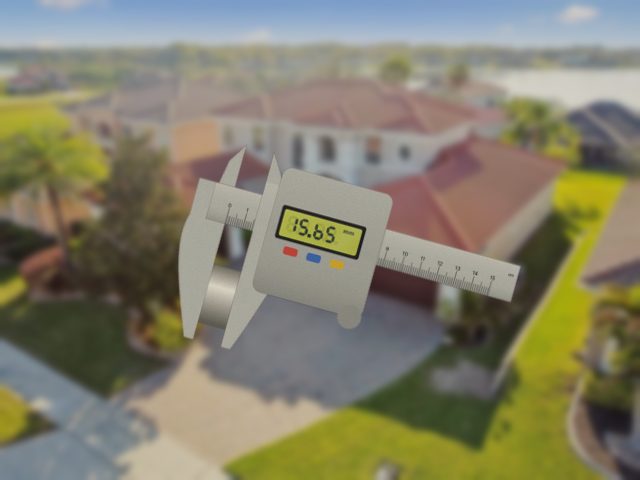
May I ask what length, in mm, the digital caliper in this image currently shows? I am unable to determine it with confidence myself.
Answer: 15.65 mm
